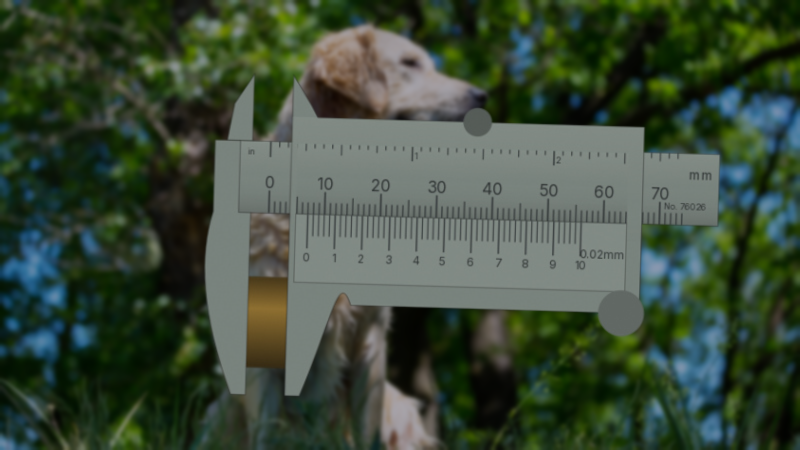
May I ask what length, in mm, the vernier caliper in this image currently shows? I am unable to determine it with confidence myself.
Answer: 7.0 mm
